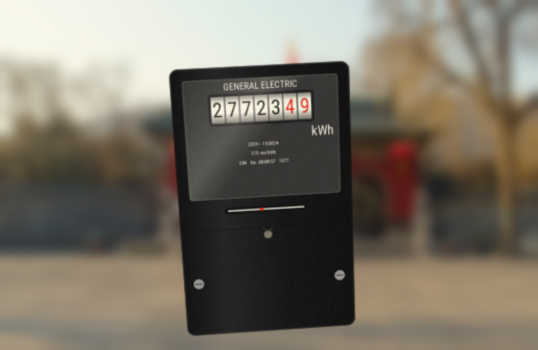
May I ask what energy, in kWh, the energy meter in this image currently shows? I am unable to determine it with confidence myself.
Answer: 27723.49 kWh
